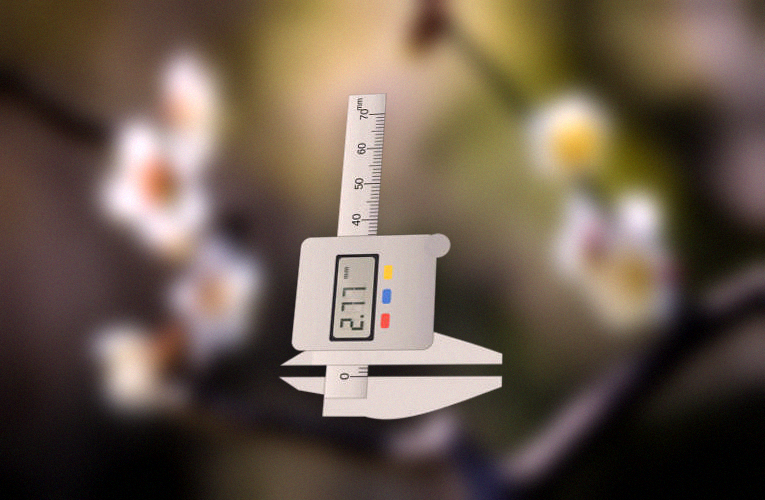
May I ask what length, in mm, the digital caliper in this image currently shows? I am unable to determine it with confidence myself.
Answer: 2.77 mm
